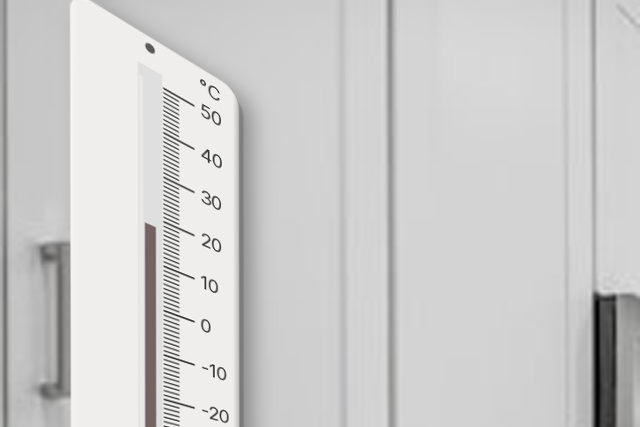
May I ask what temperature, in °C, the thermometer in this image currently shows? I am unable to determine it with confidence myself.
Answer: 18 °C
